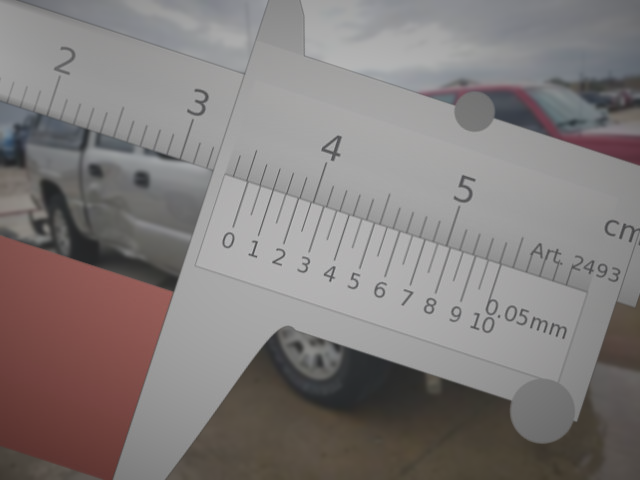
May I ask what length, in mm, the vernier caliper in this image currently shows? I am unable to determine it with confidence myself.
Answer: 35.1 mm
